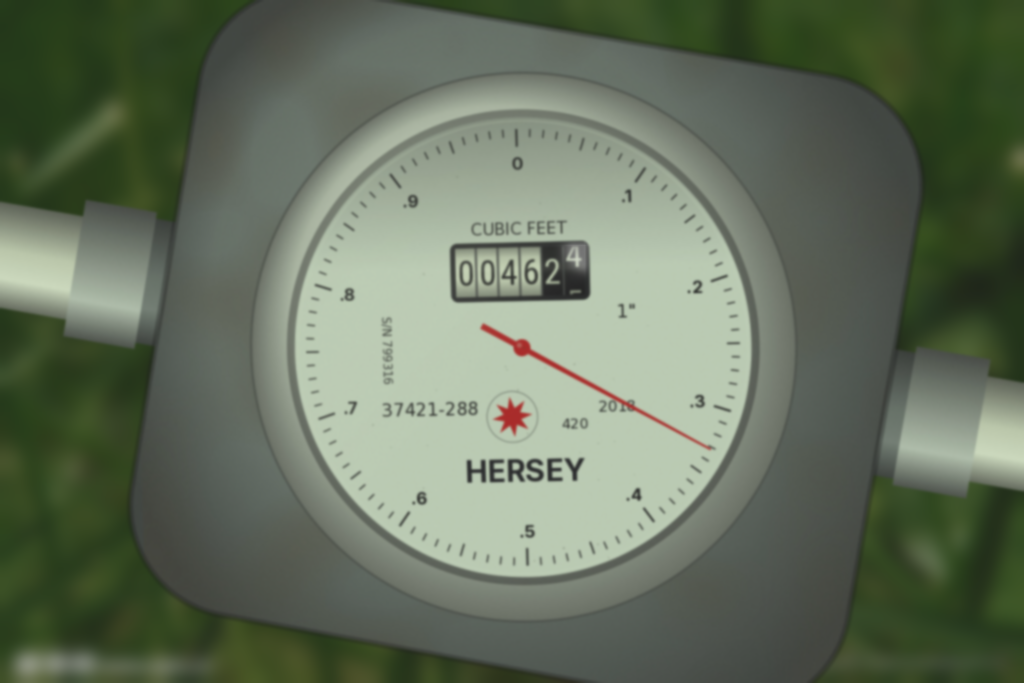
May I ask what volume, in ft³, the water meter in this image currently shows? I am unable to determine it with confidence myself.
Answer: 4624.33 ft³
